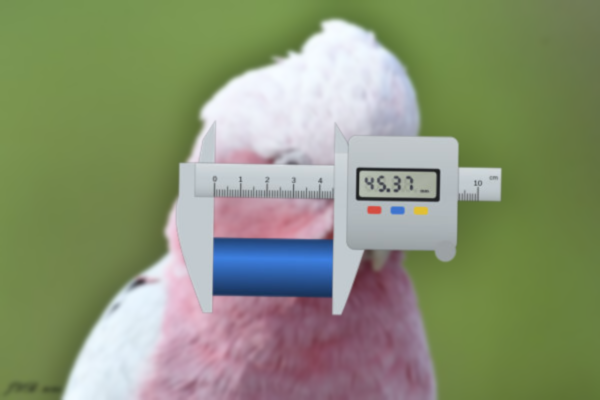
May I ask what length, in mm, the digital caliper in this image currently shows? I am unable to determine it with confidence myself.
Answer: 45.37 mm
